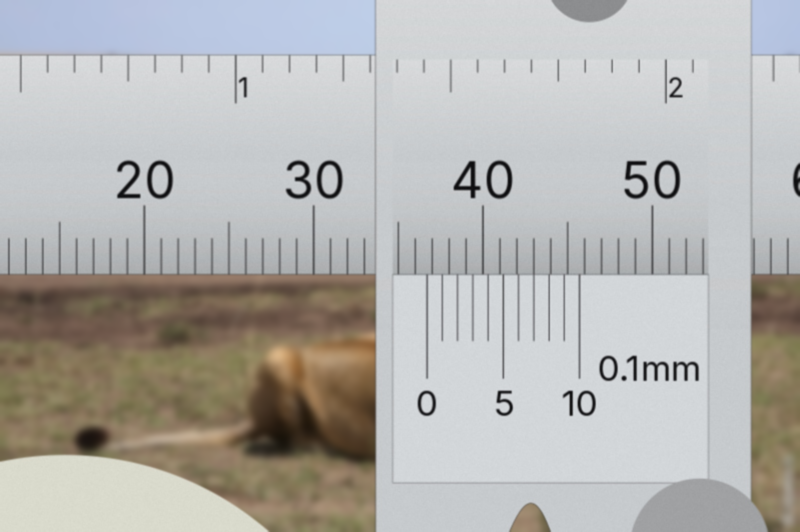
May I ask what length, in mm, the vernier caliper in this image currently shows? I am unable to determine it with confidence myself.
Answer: 36.7 mm
